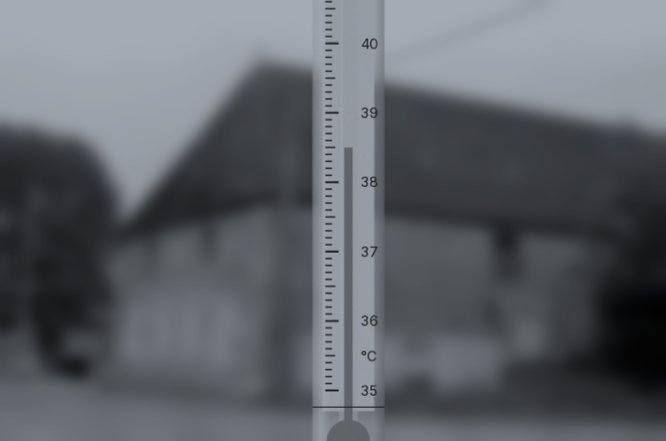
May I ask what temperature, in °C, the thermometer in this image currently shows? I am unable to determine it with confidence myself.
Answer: 38.5 °C
